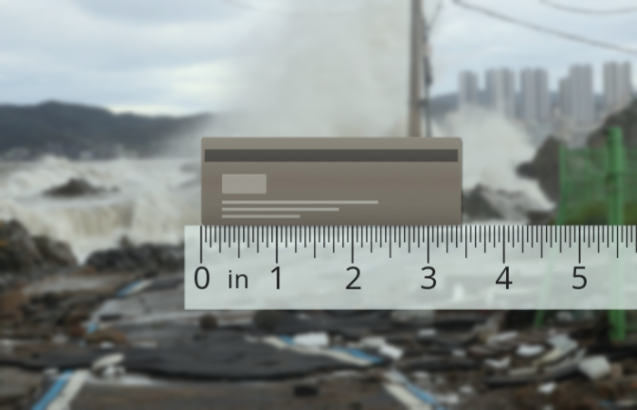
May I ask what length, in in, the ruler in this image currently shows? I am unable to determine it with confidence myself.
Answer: 3.4375 in
